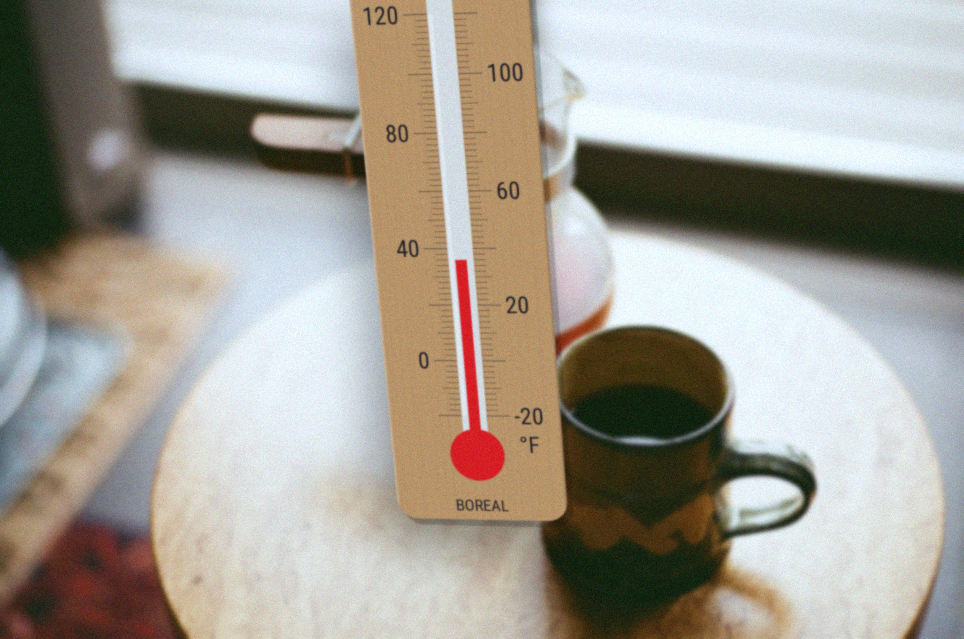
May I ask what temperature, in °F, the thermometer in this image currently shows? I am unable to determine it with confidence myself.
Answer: 36 °F
